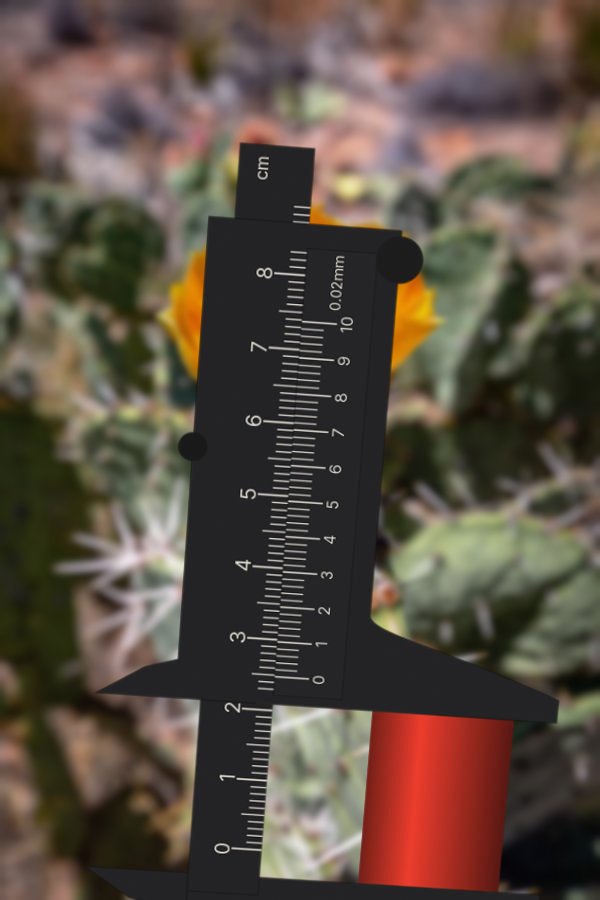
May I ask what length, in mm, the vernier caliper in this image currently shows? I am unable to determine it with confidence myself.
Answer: 24.8 mm
